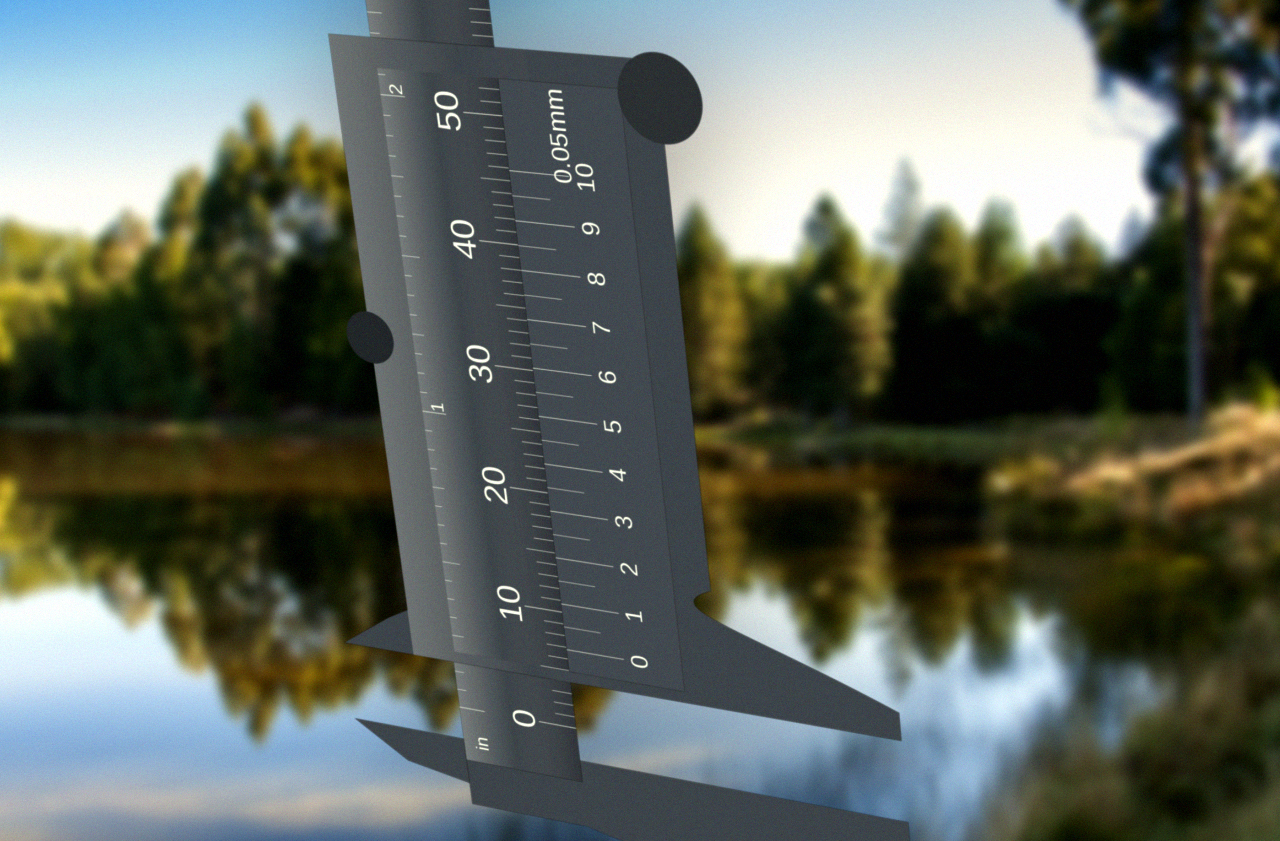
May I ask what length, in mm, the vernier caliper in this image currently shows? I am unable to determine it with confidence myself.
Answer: 6.8 mm
